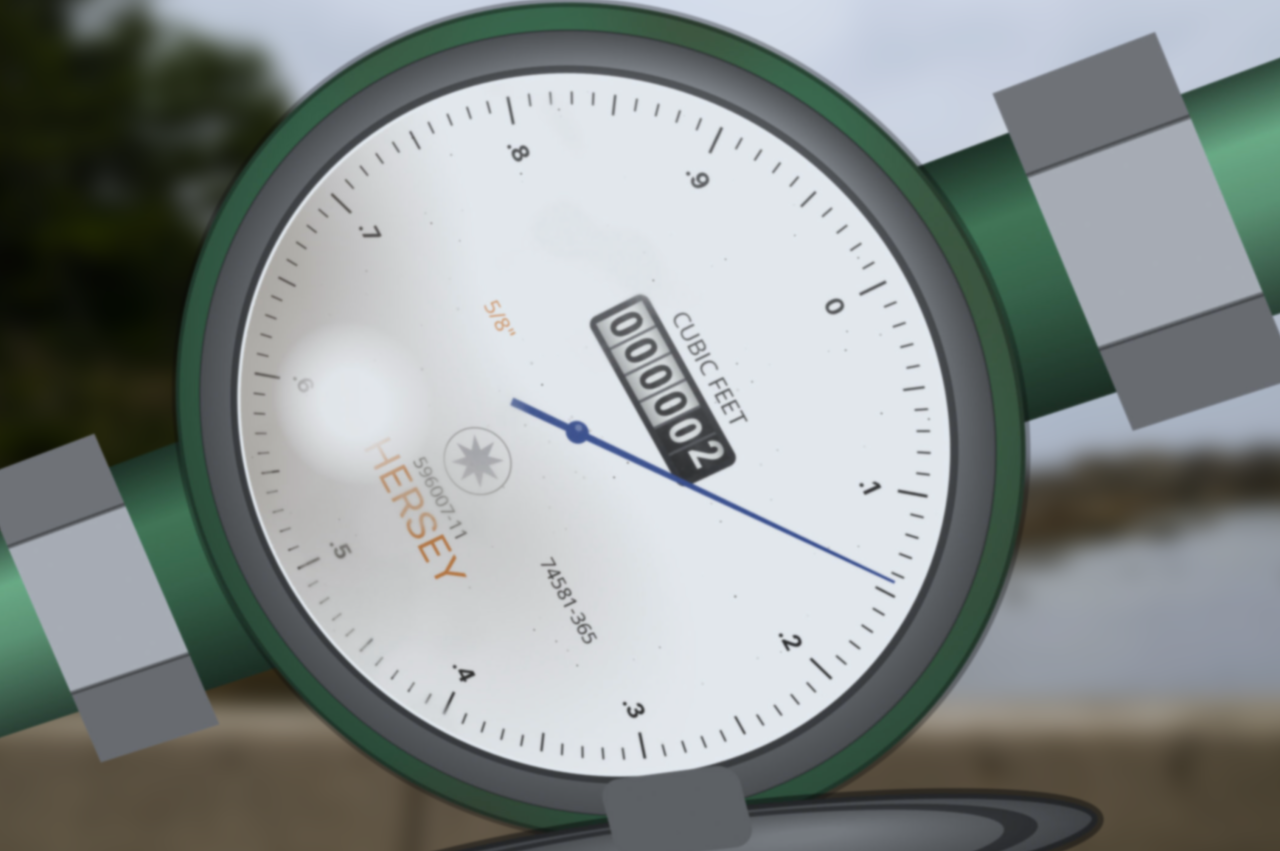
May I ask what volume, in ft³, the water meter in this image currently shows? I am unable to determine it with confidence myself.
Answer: 2.14 ft³
